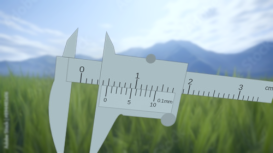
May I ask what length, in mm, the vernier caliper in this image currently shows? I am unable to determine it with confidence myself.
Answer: 4.8 mm
